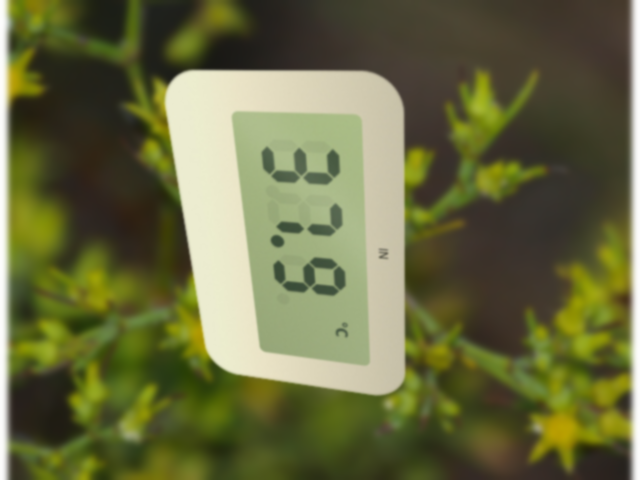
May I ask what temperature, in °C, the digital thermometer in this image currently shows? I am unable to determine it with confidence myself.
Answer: 37.9 °C
